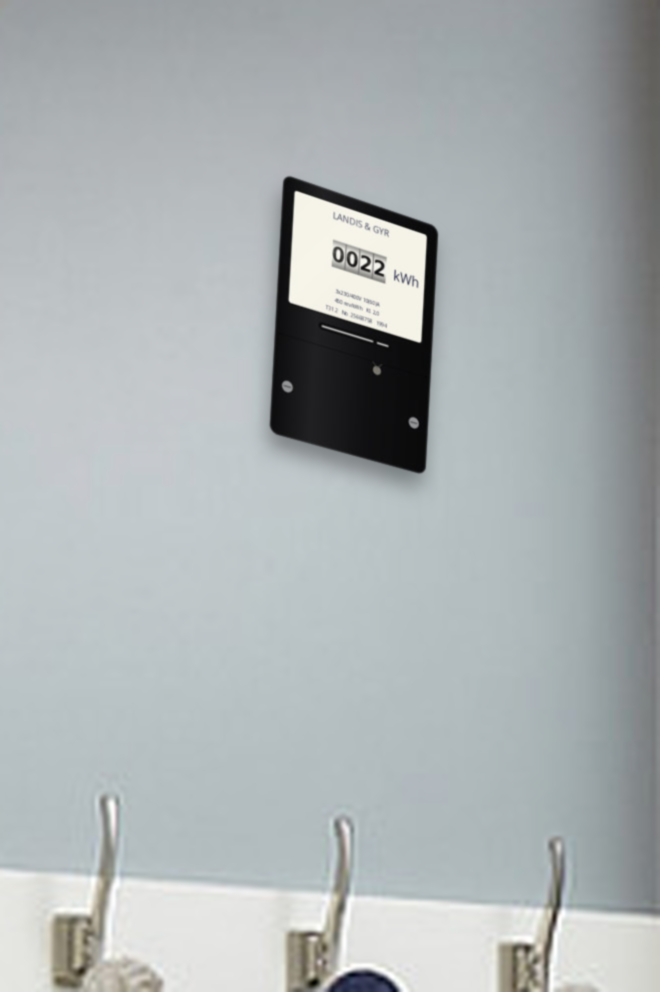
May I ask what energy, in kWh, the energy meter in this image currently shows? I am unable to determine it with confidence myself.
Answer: 22 kWh
